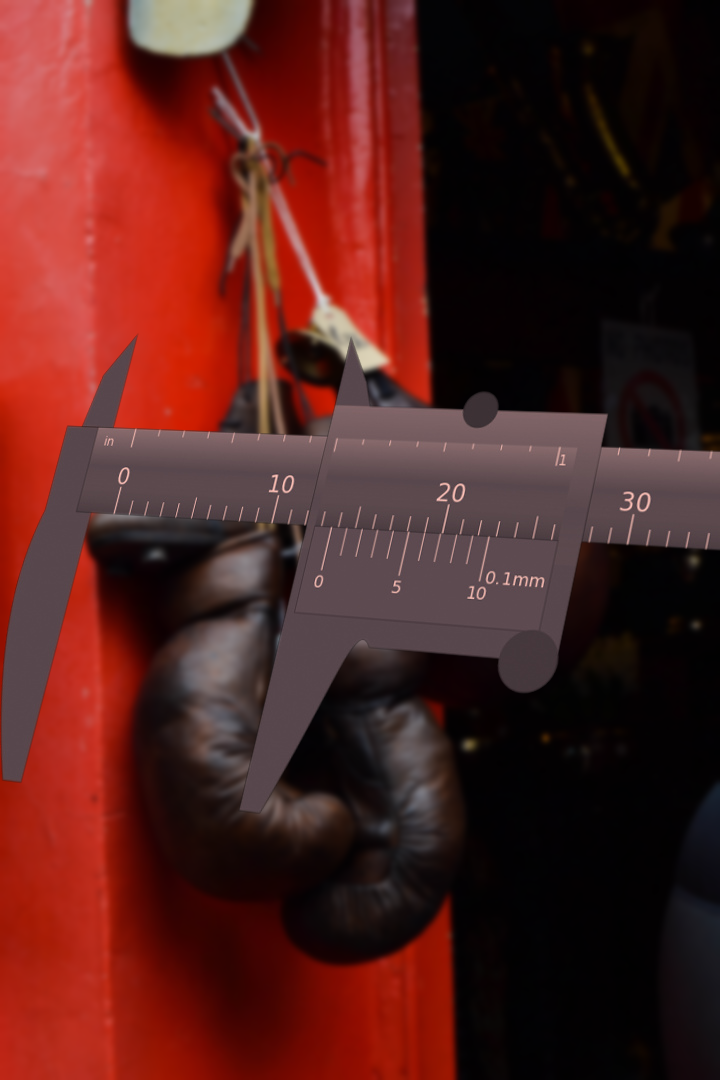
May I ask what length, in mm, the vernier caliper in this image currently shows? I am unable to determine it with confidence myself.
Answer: 13.6 mm
